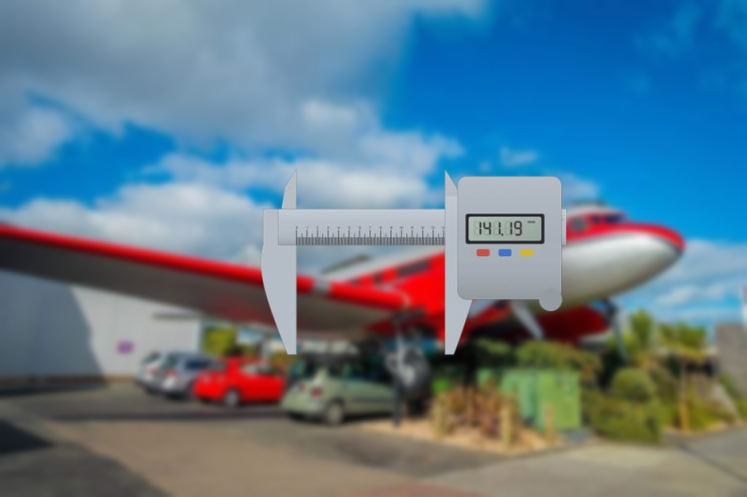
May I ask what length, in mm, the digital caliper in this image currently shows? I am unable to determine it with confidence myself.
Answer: 141.19 mm
